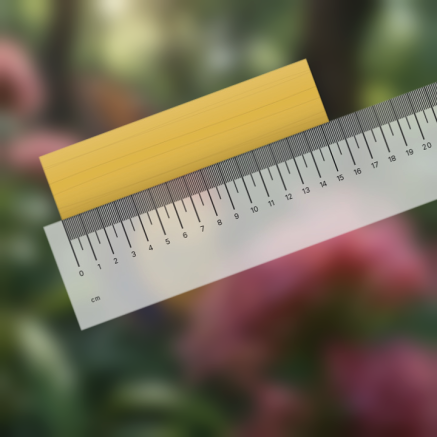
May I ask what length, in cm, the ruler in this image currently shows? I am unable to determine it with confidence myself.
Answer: 15.5 cm
